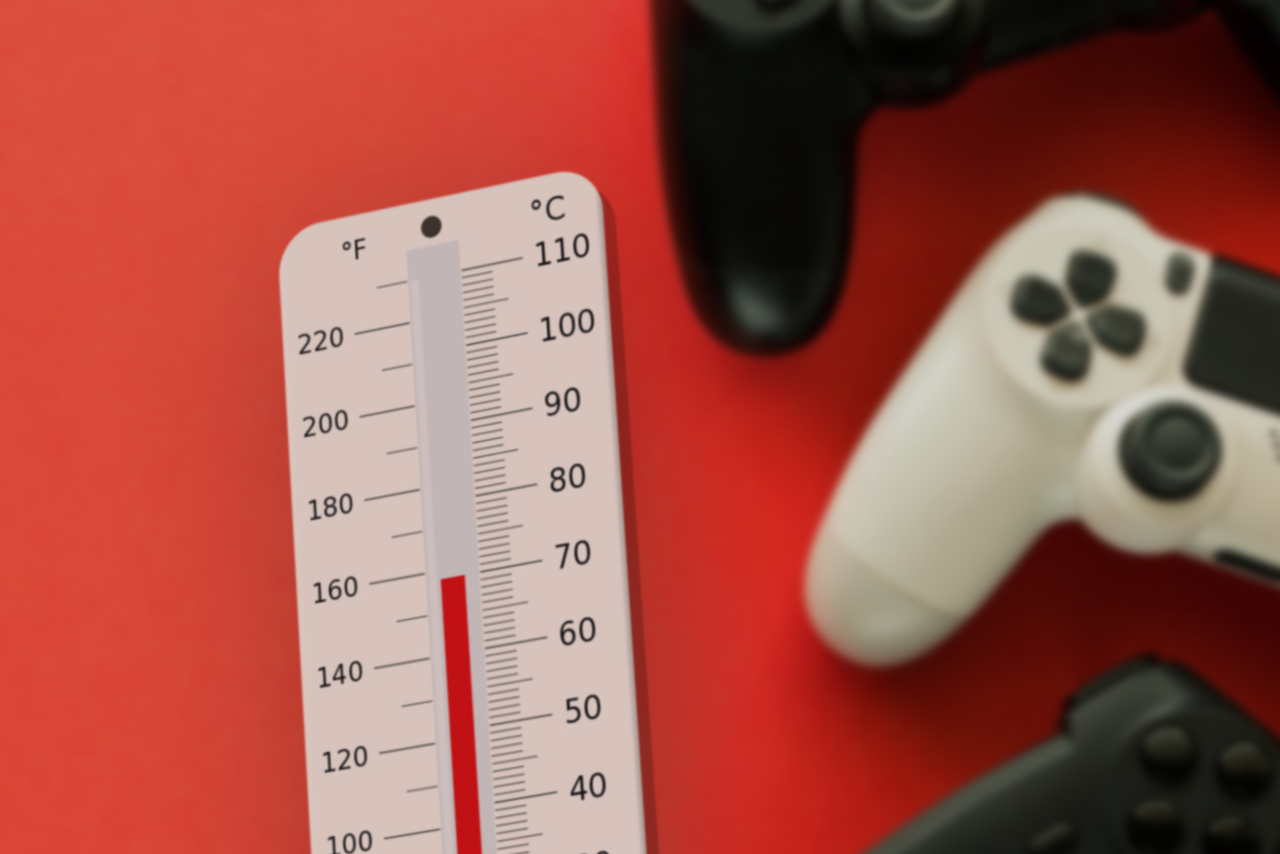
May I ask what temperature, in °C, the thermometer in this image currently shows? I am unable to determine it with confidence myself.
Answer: 70 °C
